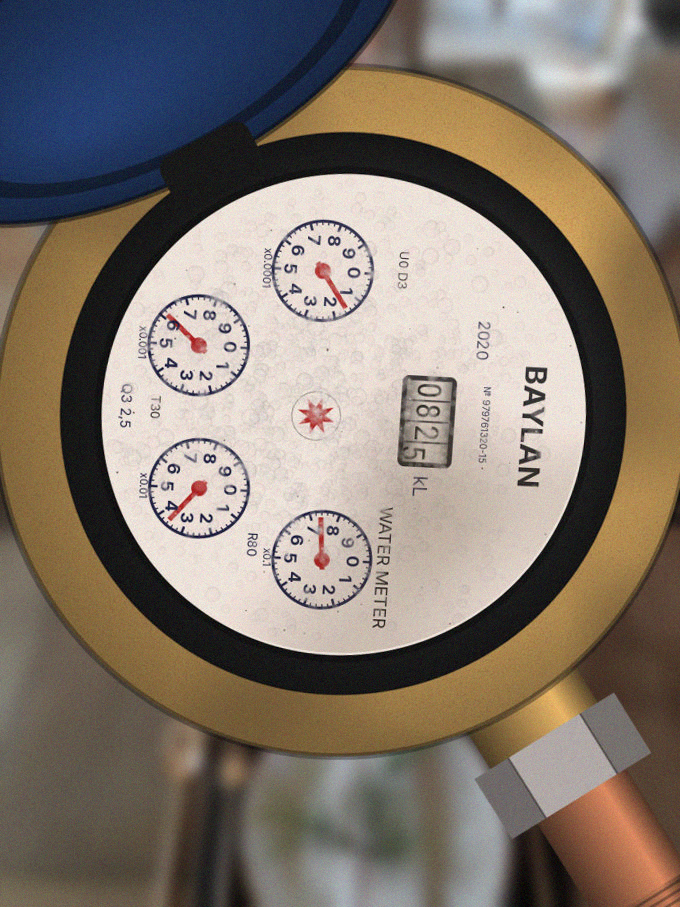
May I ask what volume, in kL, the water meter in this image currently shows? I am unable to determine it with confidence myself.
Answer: 824.7361 kL
